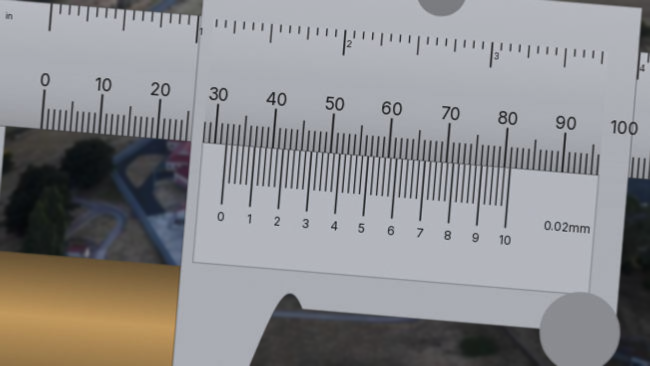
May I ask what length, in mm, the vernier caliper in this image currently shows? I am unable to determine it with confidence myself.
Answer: 32.0 mm
